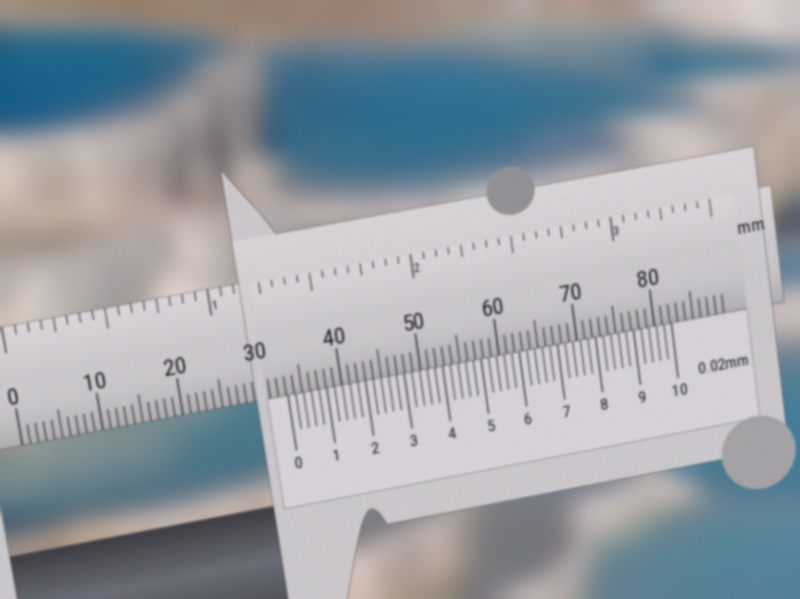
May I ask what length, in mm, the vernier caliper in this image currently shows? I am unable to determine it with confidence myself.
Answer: 33.2 mm
